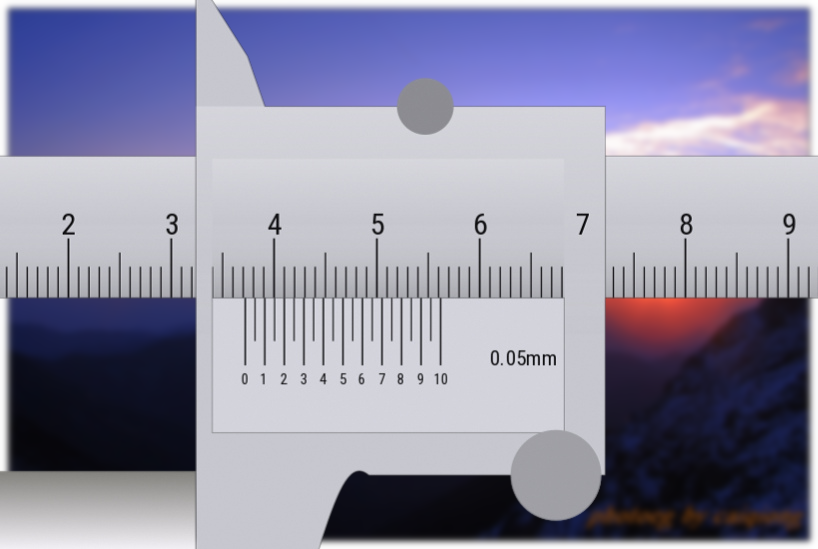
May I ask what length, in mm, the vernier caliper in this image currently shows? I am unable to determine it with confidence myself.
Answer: 37.2 mm
